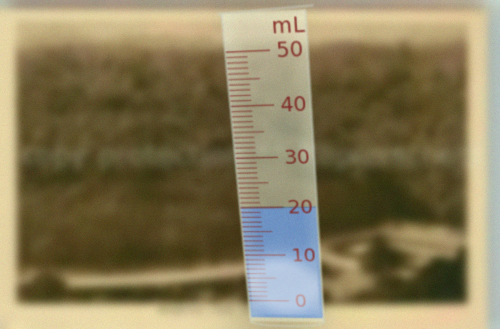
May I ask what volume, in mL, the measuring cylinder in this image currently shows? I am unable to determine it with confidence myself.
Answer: 20 mL
